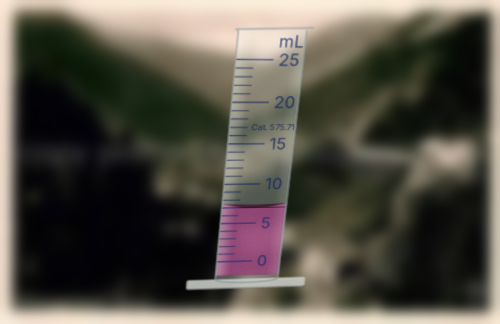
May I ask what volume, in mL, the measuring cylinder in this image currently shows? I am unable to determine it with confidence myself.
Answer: 7 mL
